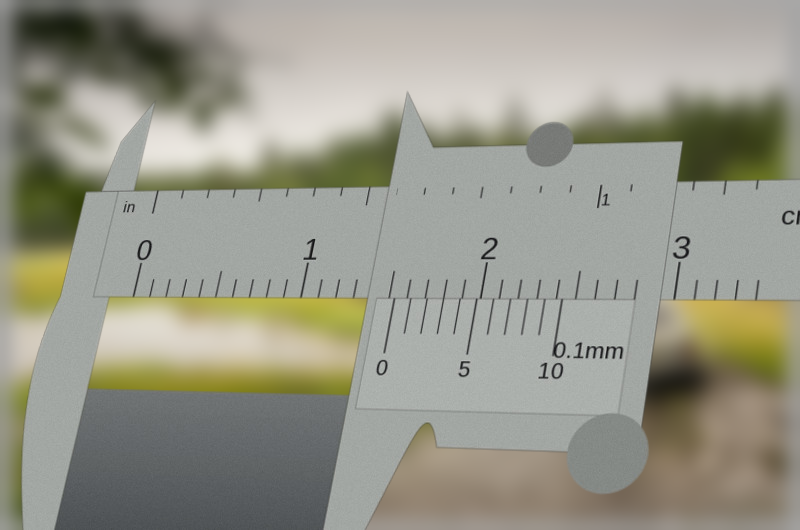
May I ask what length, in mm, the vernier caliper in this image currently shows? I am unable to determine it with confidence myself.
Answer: 15.3 mm
